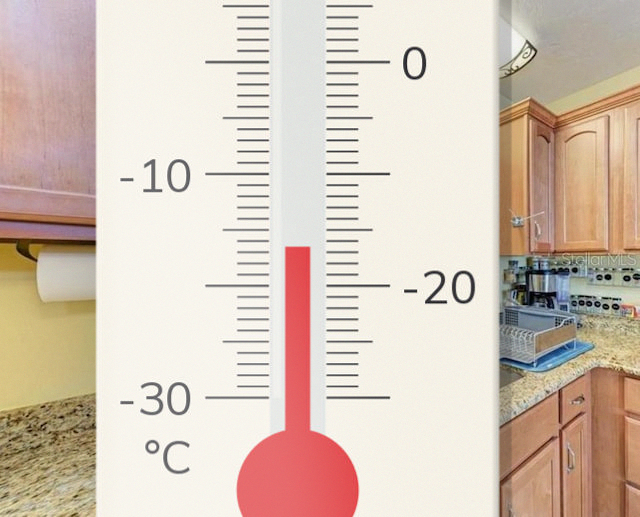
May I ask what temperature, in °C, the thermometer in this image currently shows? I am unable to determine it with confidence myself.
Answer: -16.5 °C
